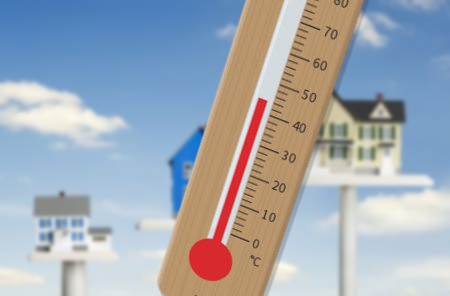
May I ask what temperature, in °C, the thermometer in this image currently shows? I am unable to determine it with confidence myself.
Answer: 44 °C
